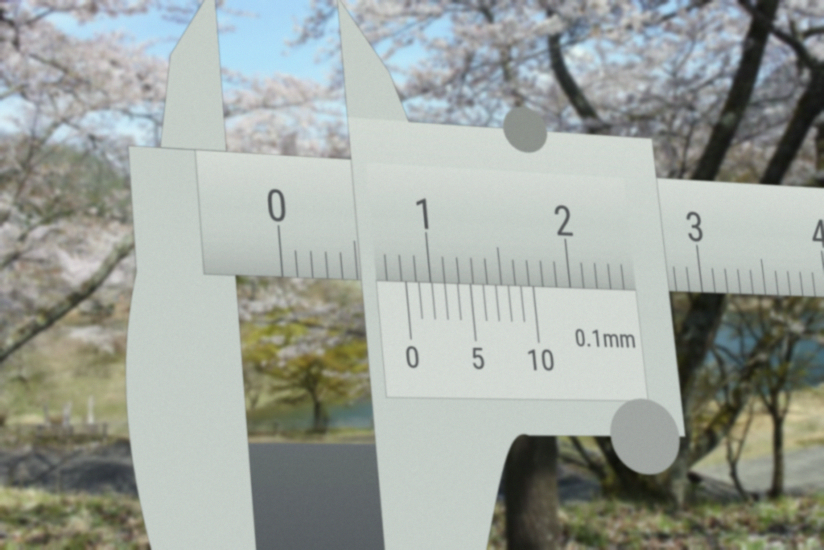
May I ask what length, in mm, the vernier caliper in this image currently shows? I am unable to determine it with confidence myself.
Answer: 8.3 mm
